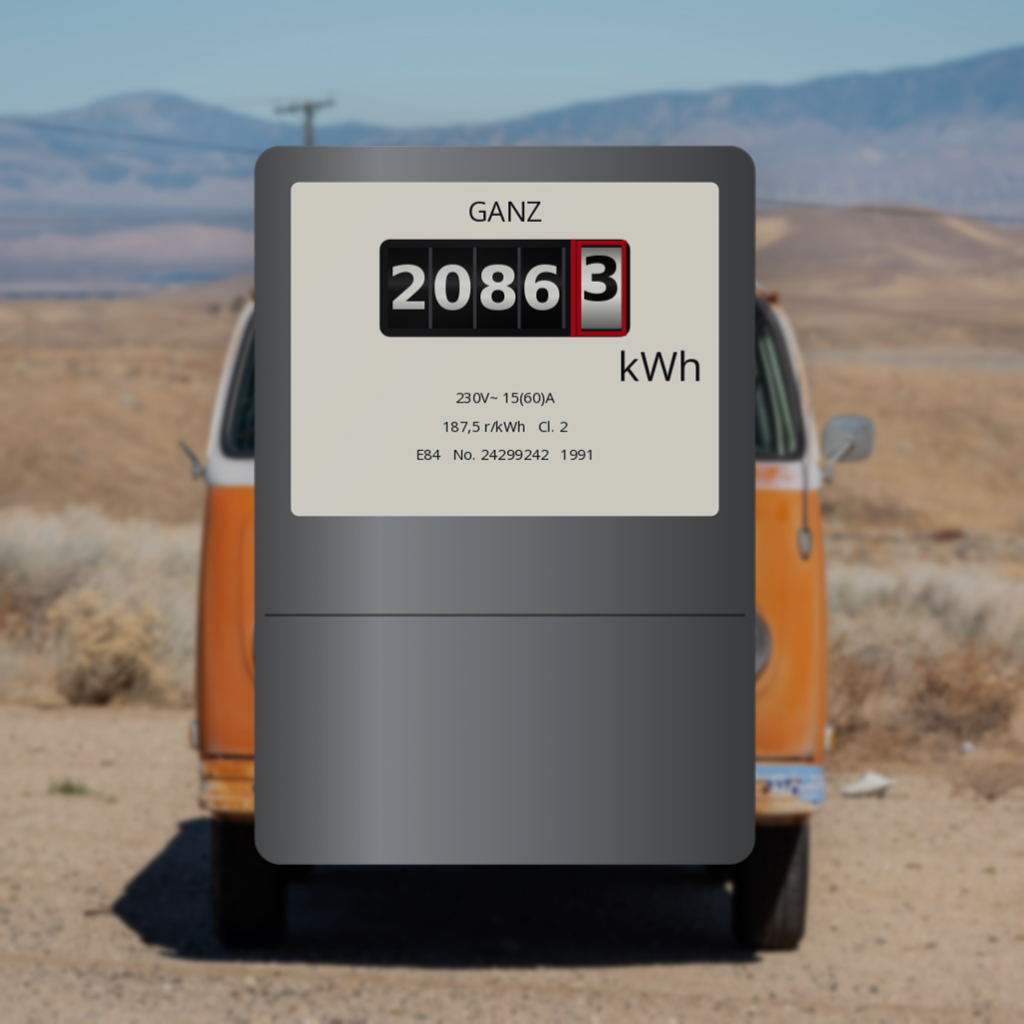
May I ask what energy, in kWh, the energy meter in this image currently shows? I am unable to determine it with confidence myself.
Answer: 2086.3 kWh
